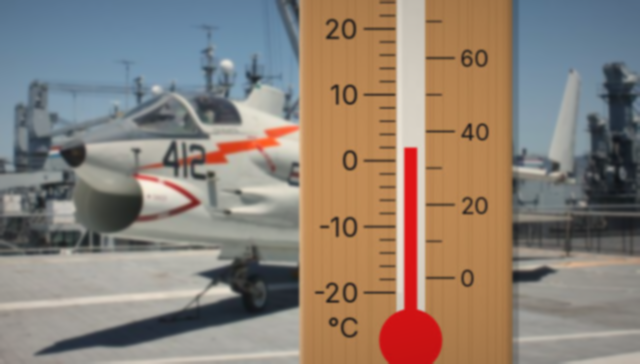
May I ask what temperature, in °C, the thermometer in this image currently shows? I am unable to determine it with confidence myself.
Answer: 2 °C
